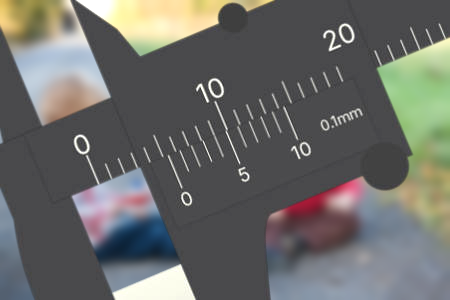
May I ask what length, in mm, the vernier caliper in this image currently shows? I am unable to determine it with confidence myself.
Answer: 5.4 mm
